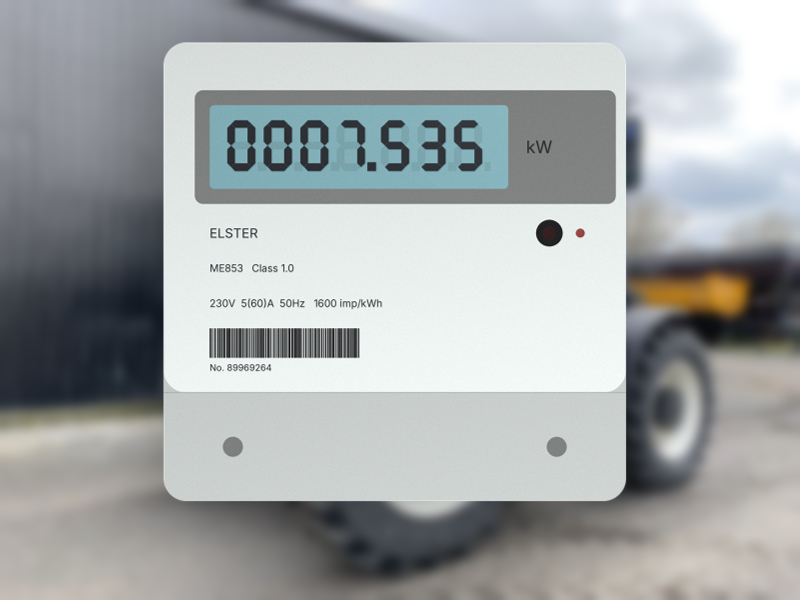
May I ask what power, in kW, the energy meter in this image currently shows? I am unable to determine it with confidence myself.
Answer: 7.535 kW
